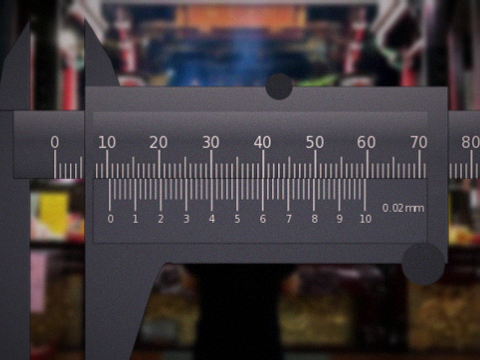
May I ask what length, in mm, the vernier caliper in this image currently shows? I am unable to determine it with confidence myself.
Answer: 10.5 mm
